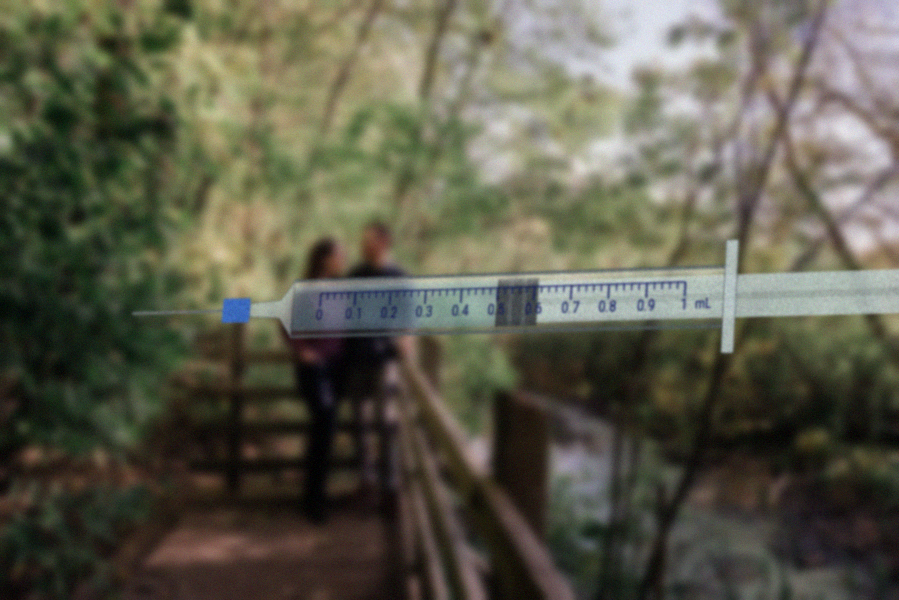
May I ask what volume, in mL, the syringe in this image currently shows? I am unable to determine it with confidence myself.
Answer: 0.5 mL
